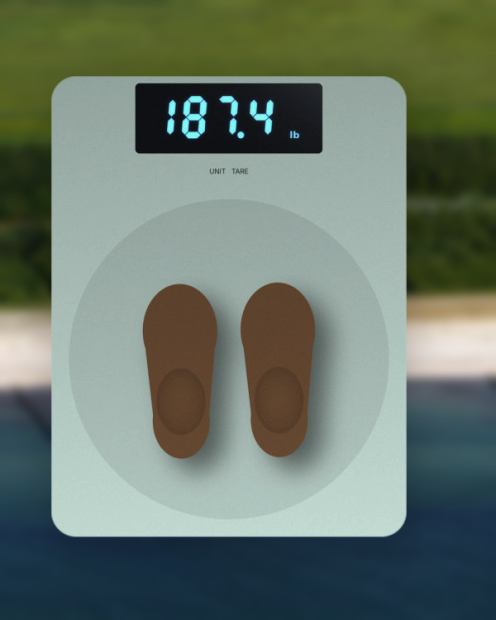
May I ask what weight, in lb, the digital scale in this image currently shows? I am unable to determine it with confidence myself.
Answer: 187.4 lb
